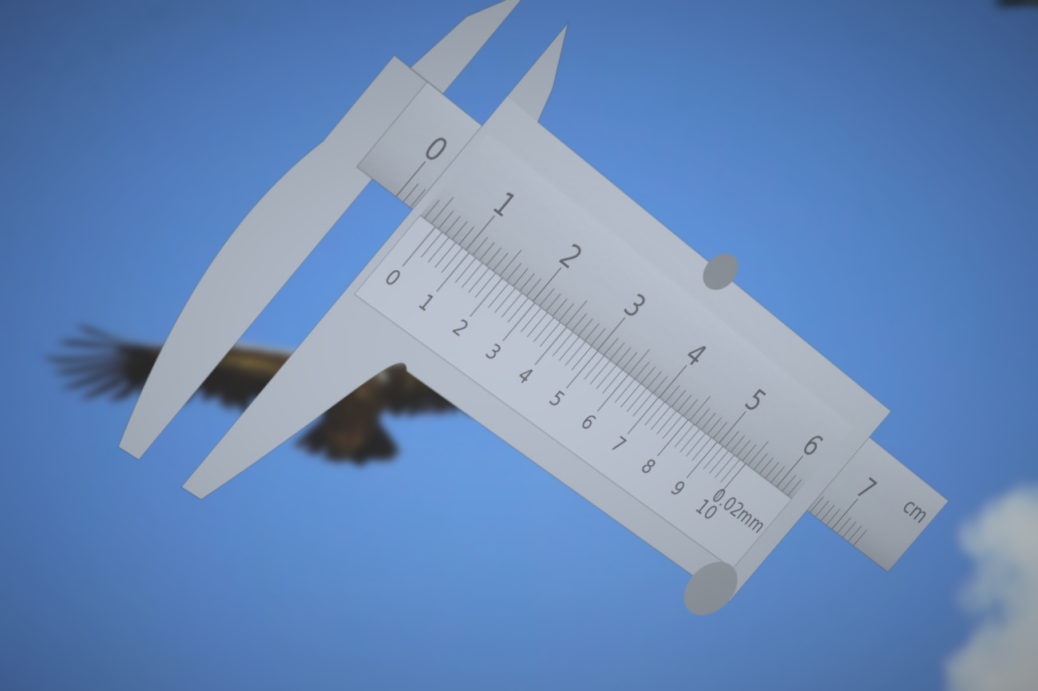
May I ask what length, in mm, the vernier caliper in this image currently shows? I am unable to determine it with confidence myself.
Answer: 5.6 mm
